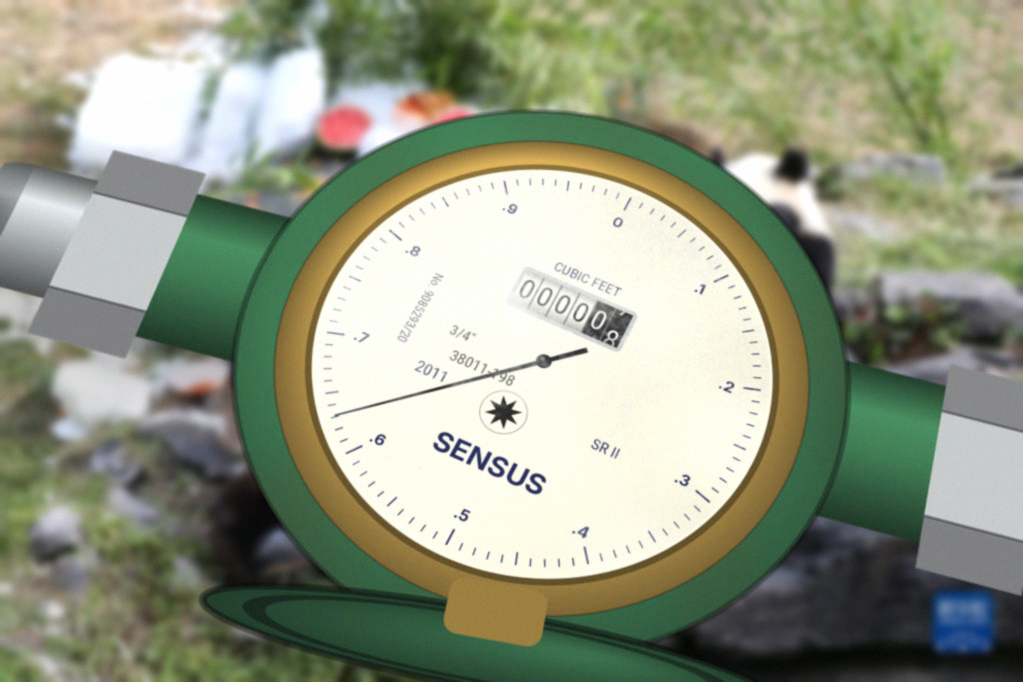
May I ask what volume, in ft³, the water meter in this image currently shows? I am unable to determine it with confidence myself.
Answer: 7.63 ft³
